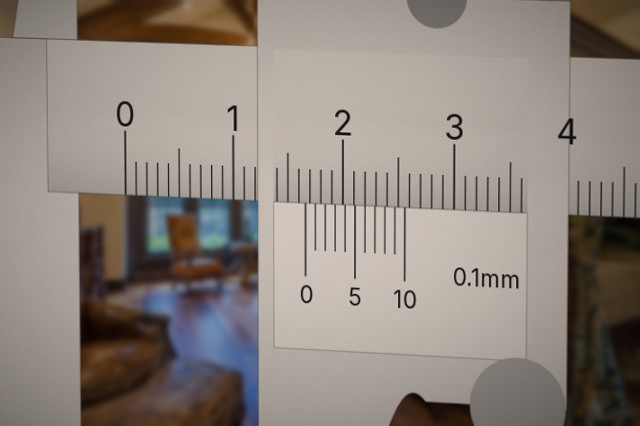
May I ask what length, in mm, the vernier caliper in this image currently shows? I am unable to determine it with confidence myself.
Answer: 16.6 mm
